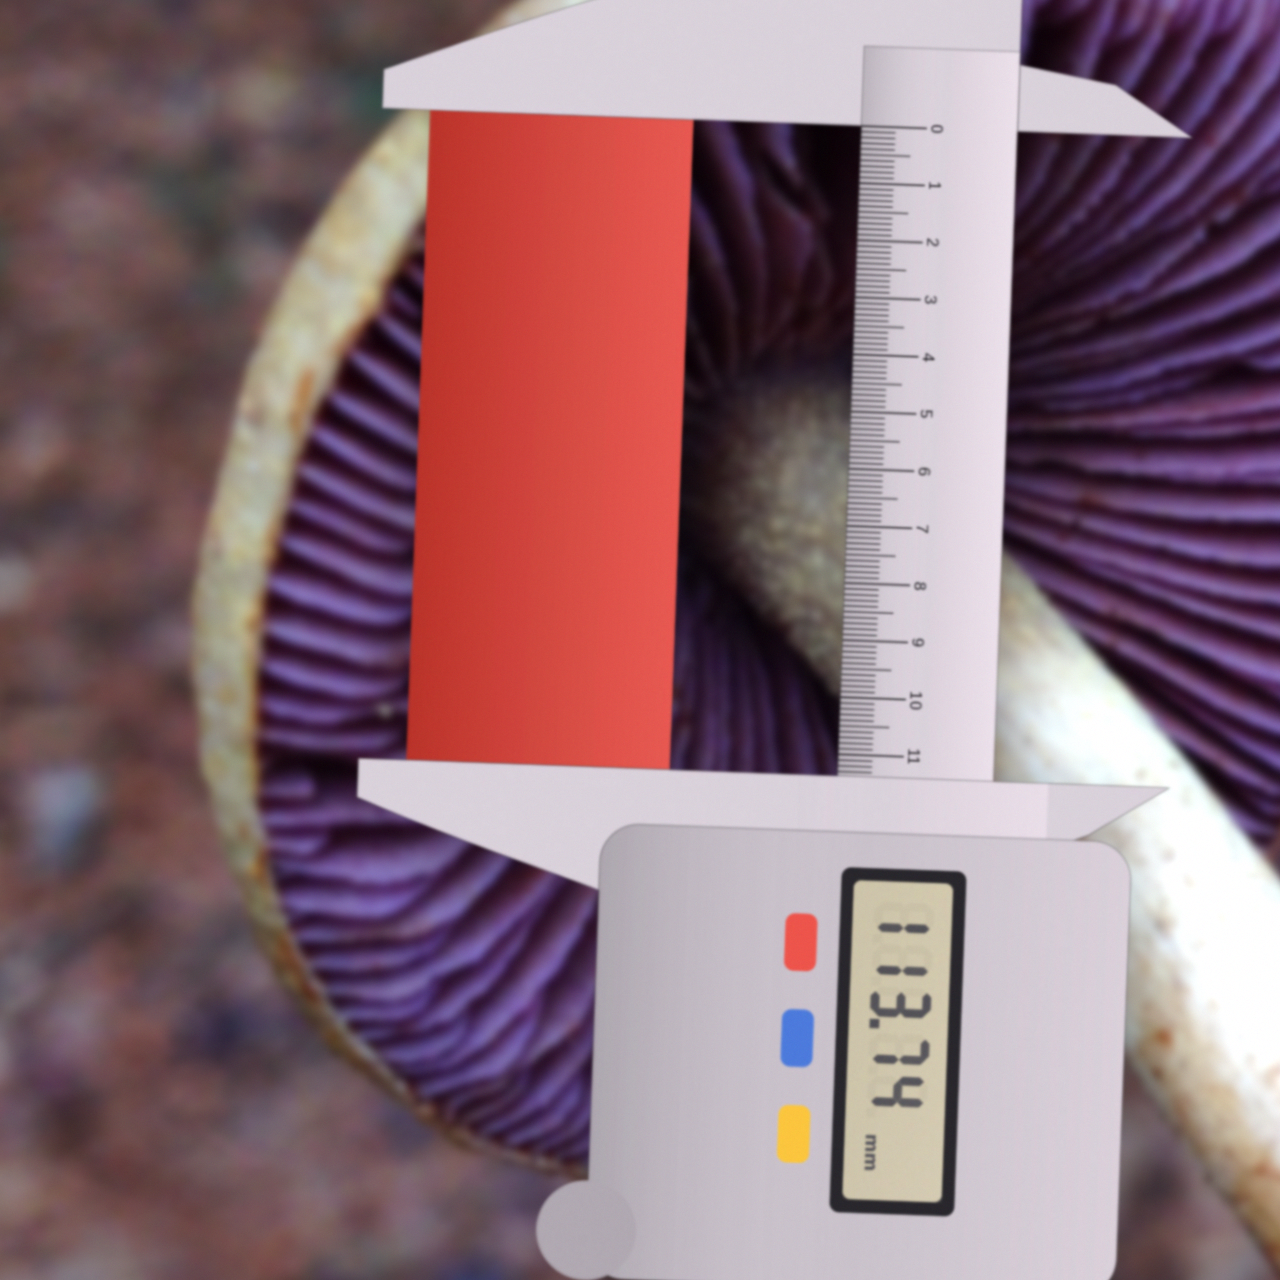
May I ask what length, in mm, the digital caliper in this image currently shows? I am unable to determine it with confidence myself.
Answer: 113.74 mm
